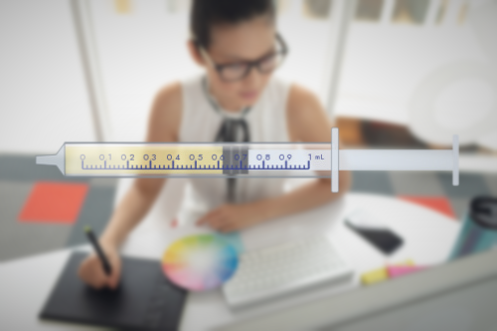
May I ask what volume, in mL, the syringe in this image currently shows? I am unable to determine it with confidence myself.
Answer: 0.62 mL
